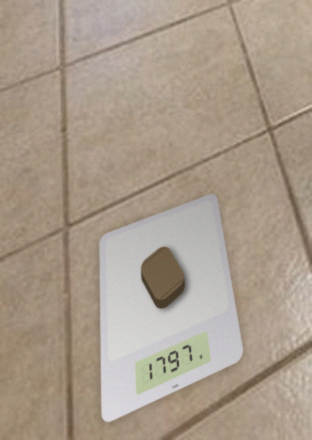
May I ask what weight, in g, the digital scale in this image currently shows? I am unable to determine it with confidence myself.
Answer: 1797 g
